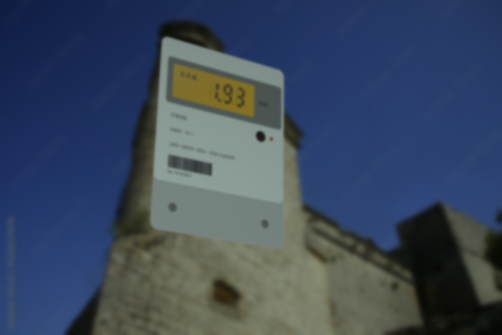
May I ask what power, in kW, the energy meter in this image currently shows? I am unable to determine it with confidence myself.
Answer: 1.93 kW
